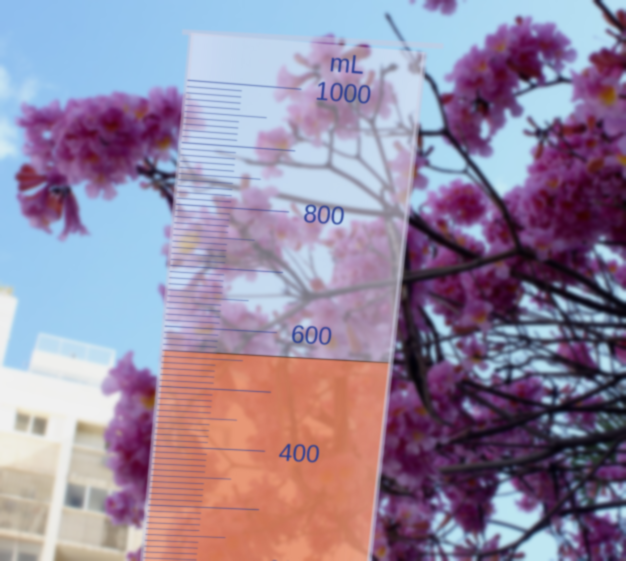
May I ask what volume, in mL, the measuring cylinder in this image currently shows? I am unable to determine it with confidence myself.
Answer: 560 mL
